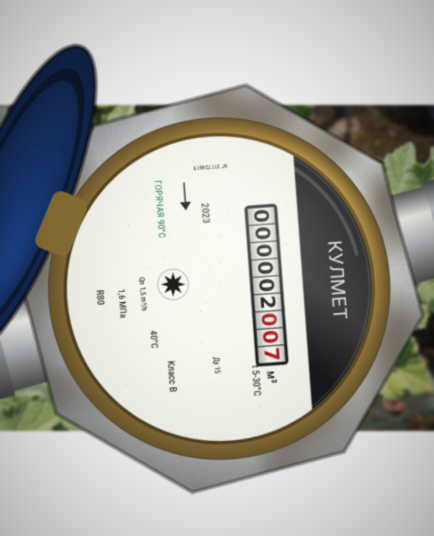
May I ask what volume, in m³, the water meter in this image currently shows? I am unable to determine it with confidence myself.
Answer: 2.007 m³
